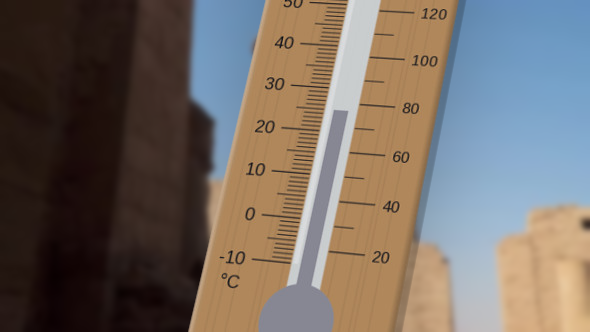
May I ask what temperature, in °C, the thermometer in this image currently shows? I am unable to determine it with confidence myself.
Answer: 25 °C
